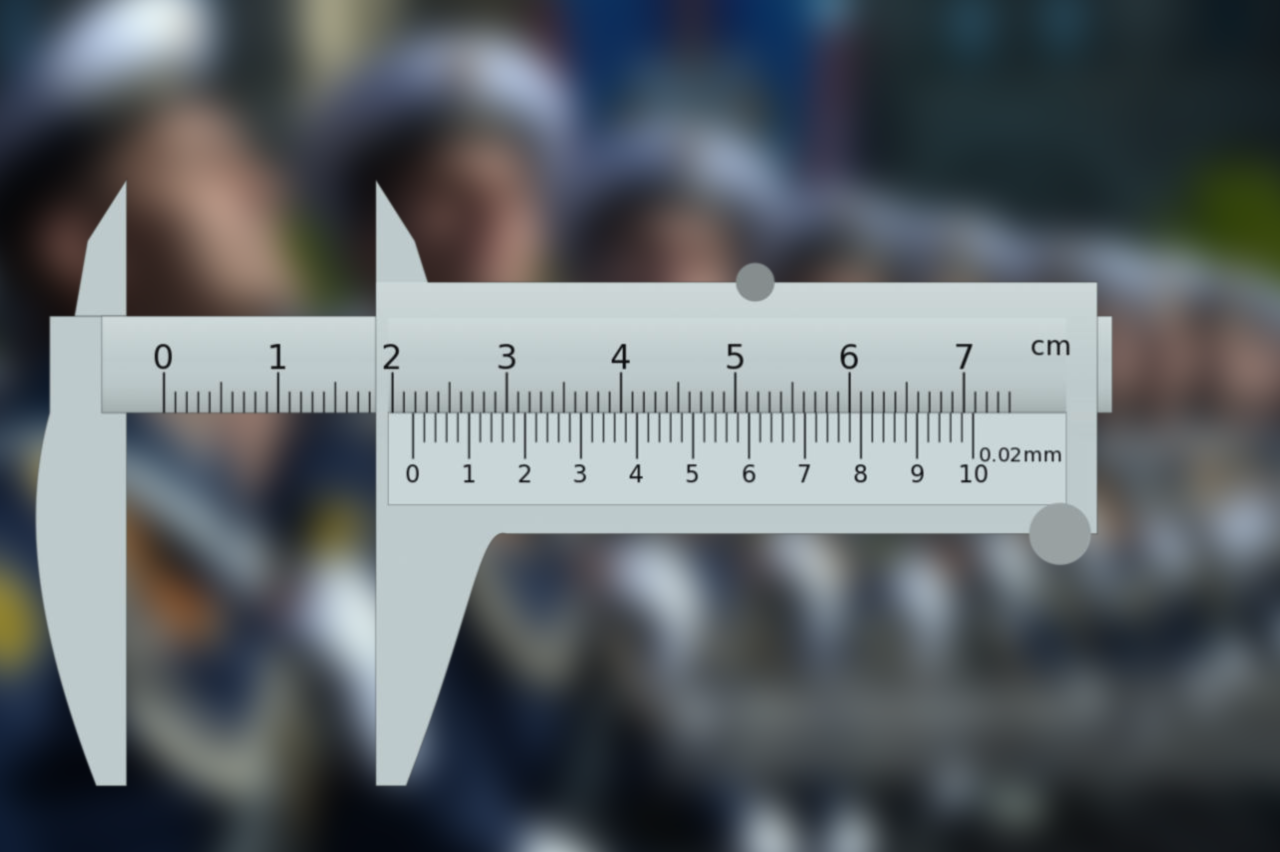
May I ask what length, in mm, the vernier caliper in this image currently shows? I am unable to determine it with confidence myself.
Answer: 21.8 mm
